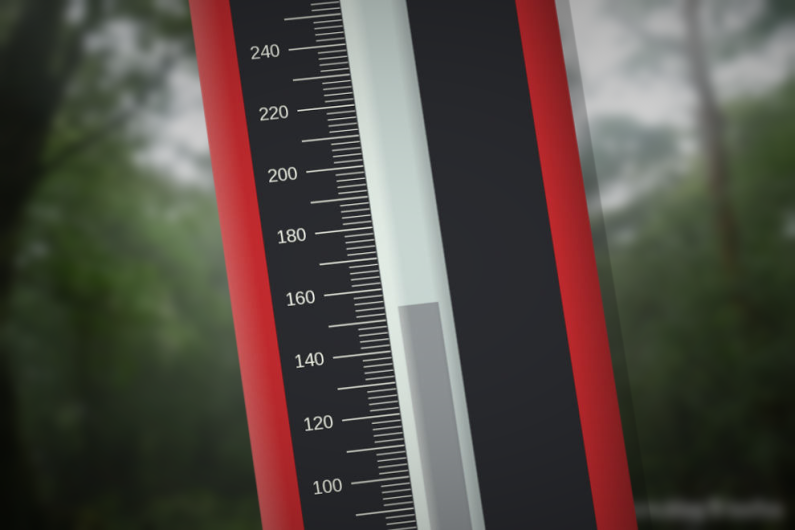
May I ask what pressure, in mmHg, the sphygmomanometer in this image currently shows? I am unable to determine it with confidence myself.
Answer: 154 mmHg
